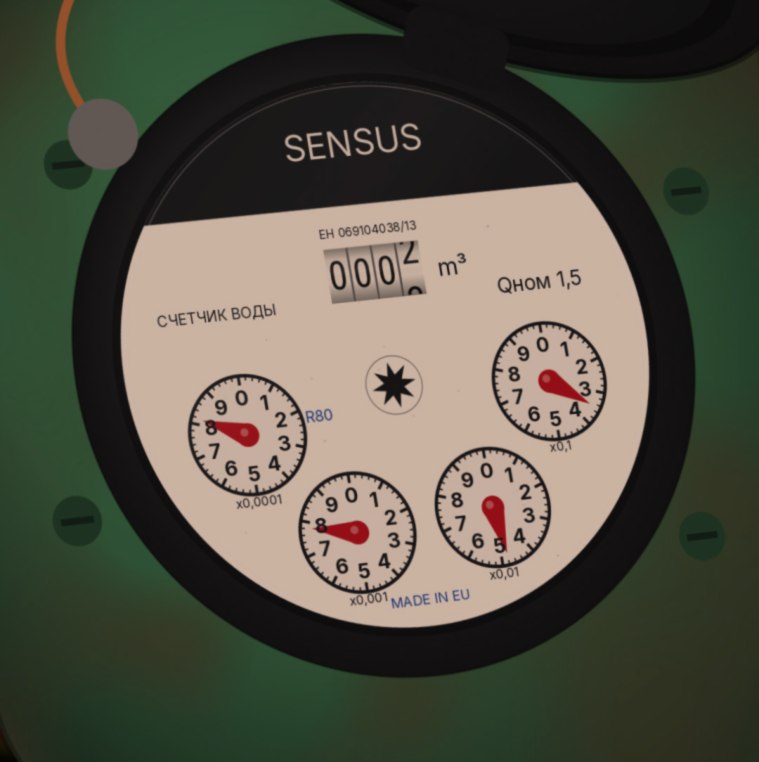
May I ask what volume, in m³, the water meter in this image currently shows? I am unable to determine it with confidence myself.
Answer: 2.3478 m³
